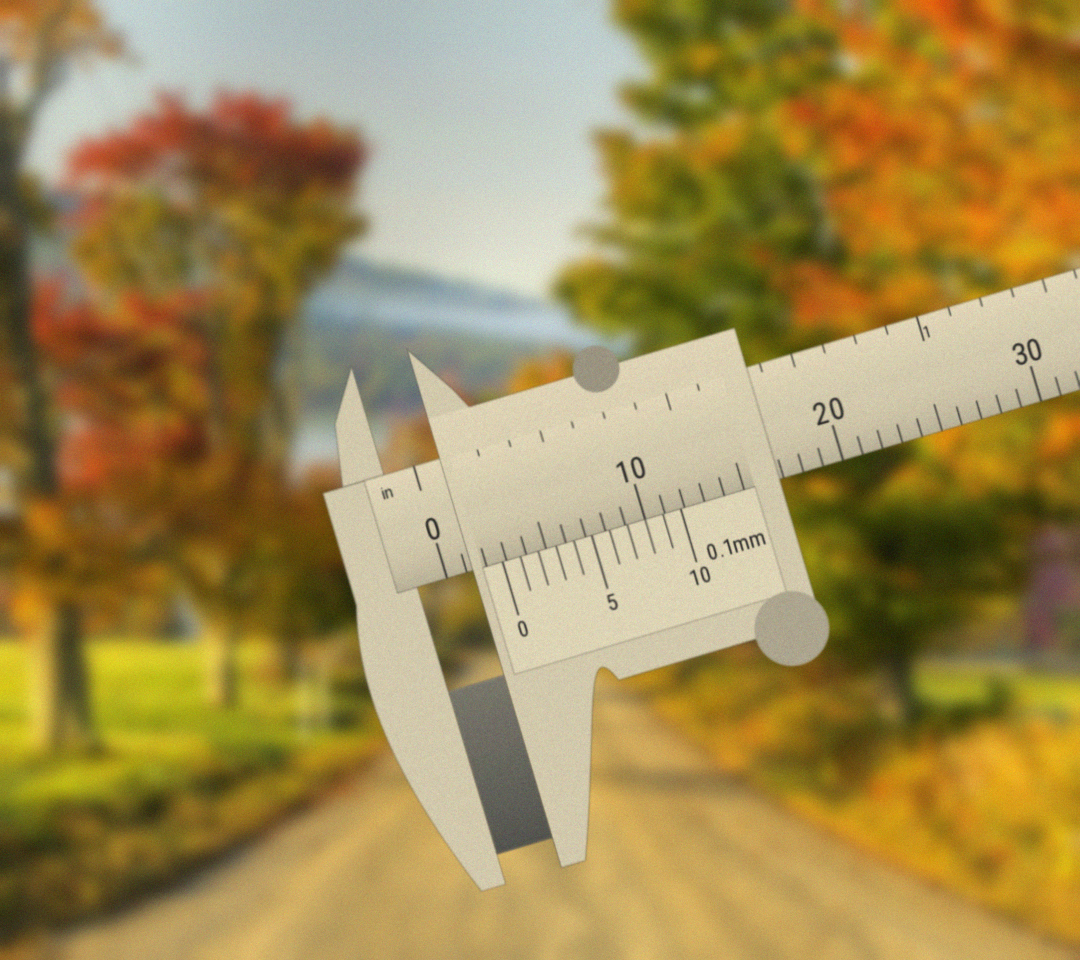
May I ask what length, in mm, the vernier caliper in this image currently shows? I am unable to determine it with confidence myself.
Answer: 2.8 mm
